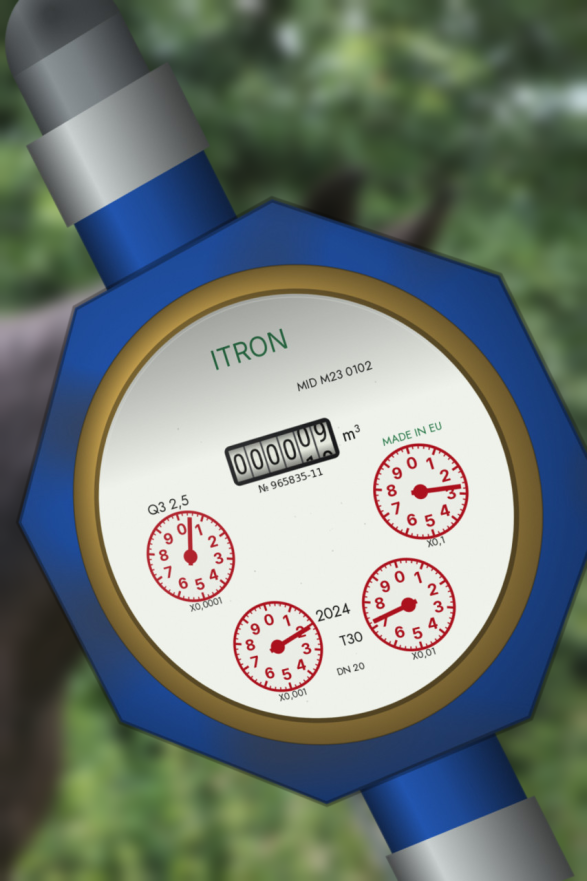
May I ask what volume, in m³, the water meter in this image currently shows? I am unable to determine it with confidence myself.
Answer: 9.2720 m³
